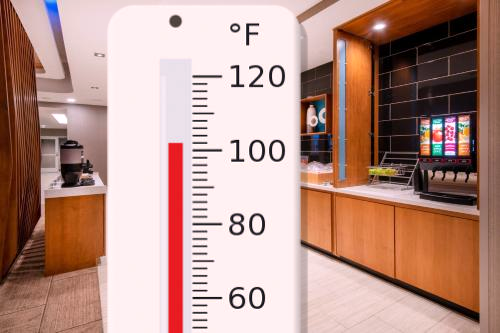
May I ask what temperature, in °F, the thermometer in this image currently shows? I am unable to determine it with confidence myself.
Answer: 102 °F
